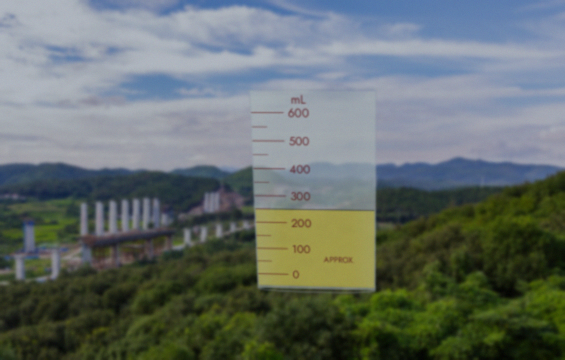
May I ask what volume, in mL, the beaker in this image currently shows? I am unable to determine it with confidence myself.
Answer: 250 mL
